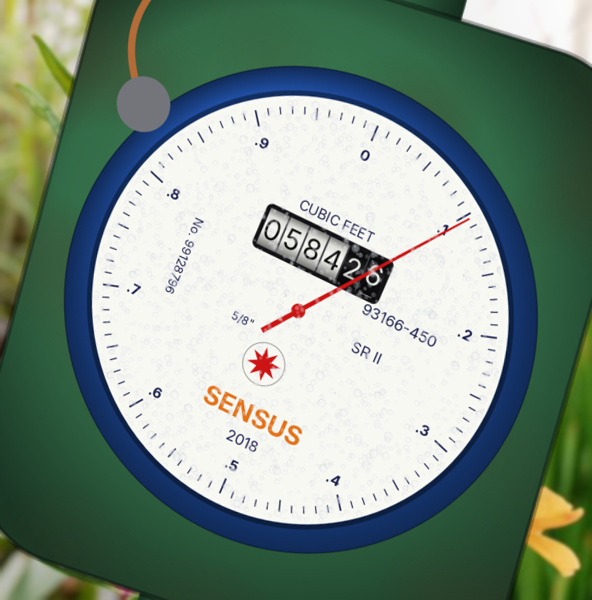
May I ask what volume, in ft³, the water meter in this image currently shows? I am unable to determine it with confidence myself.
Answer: 58426.10 ft³
